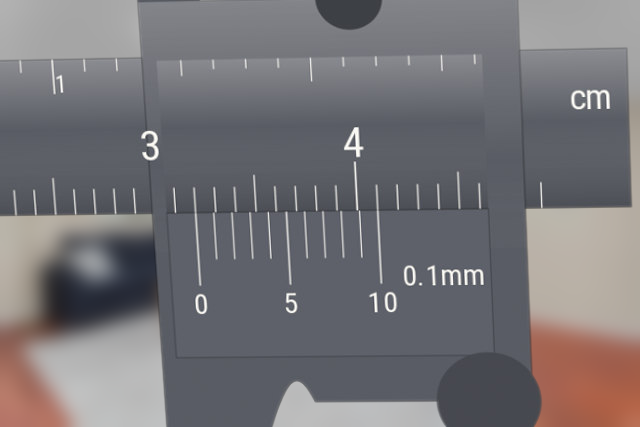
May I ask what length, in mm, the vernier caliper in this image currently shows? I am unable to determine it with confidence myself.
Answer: 32.0 mm
